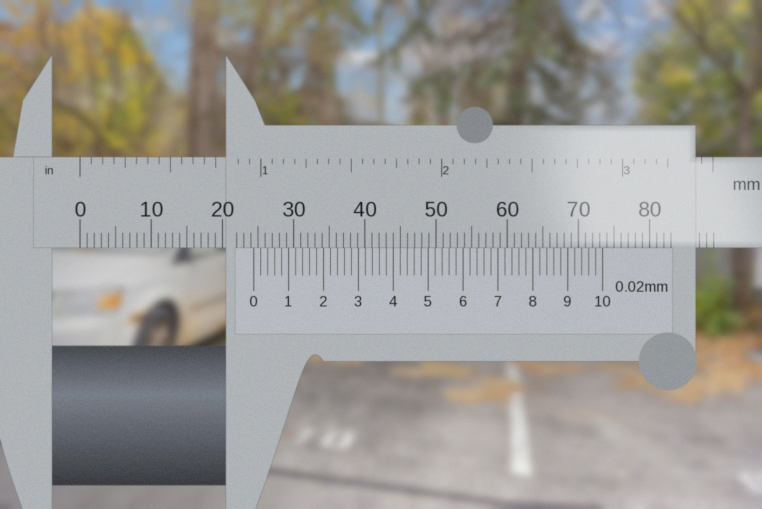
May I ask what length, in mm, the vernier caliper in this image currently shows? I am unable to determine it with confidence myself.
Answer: 24.4 mm
